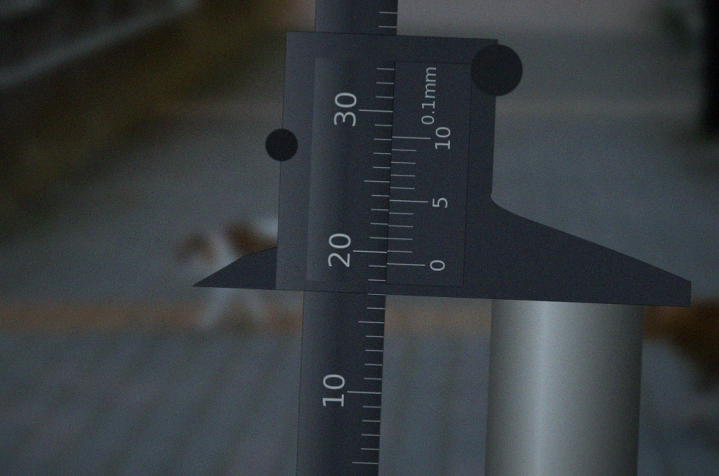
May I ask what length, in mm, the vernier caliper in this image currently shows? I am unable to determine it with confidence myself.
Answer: 19.2 mm
